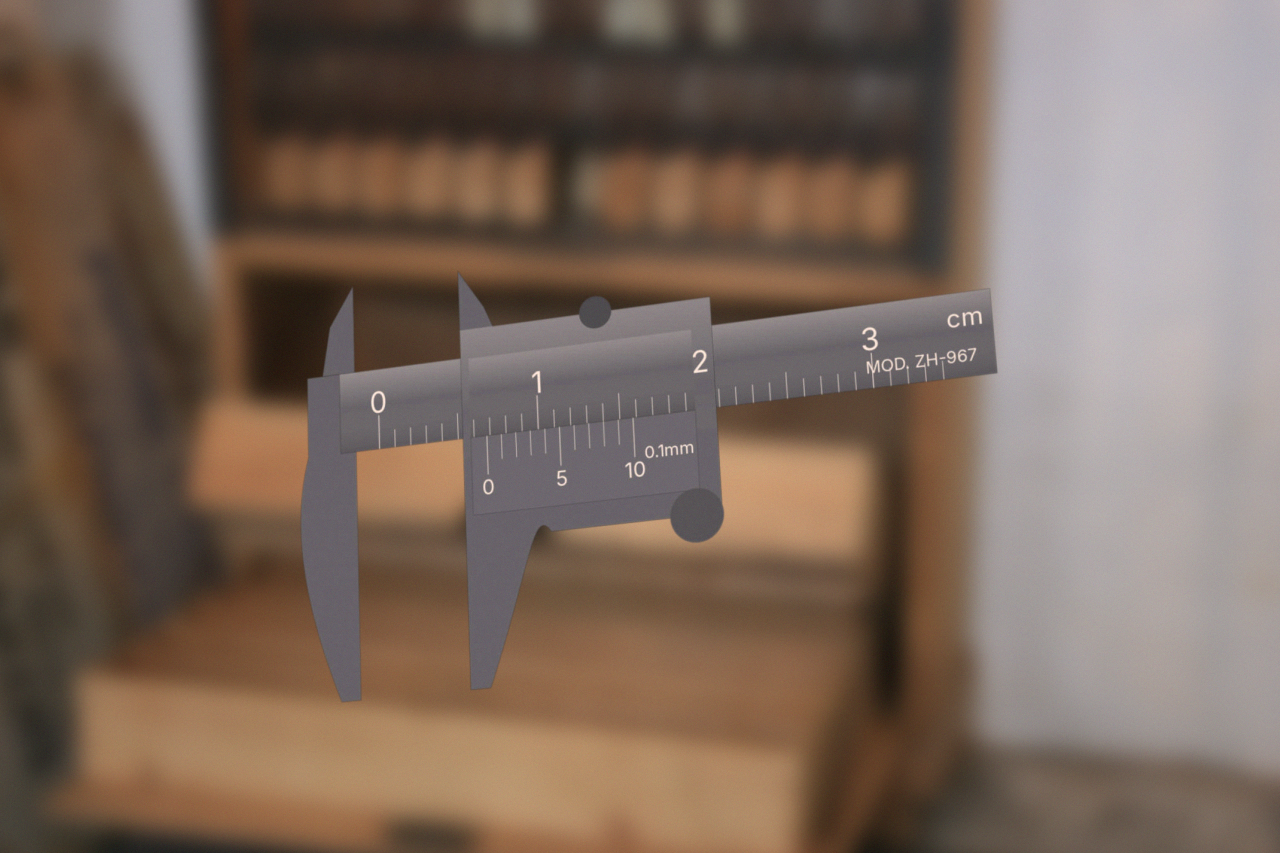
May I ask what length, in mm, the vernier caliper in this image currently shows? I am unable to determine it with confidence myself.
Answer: 6.8 mm
